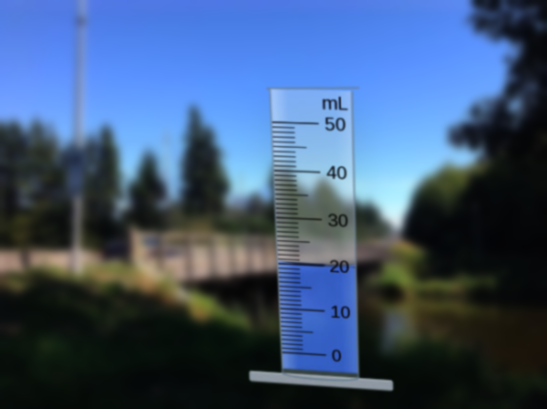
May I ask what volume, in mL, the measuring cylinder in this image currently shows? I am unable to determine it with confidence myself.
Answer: 20 mL
